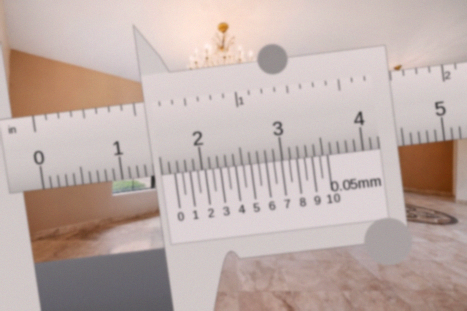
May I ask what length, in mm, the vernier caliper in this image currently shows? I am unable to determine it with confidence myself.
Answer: 16.6 mm
